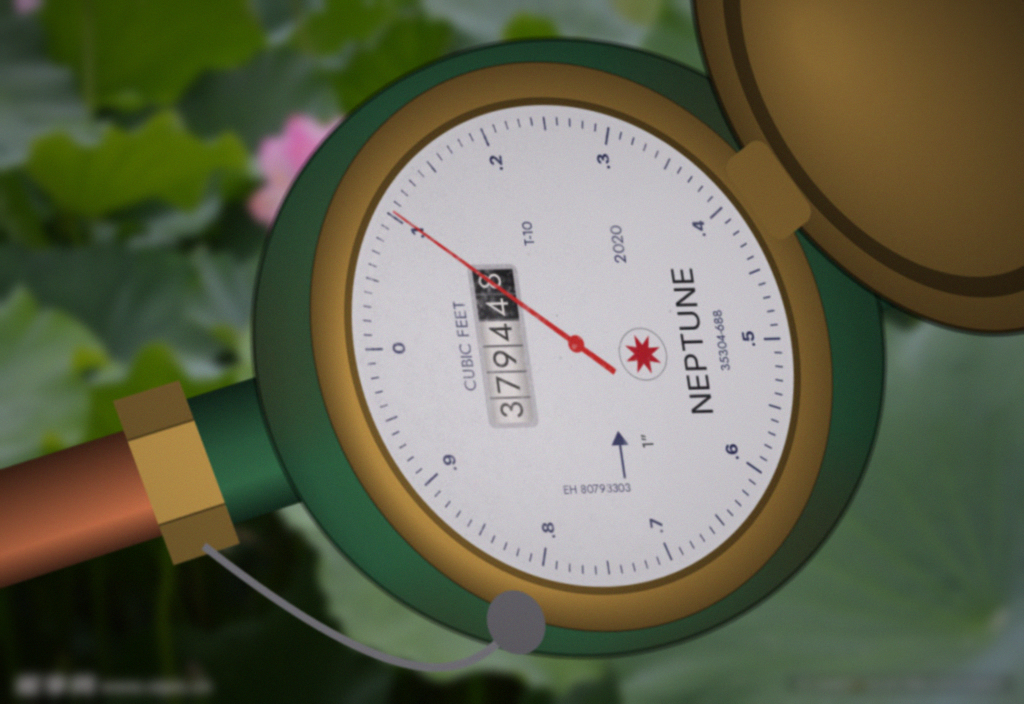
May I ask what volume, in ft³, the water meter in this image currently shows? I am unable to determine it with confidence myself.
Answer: 379448.10 ft³
